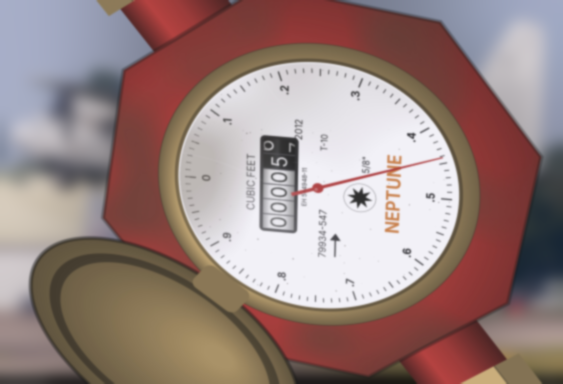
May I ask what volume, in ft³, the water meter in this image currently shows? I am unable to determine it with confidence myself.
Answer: 56.44 ft³
